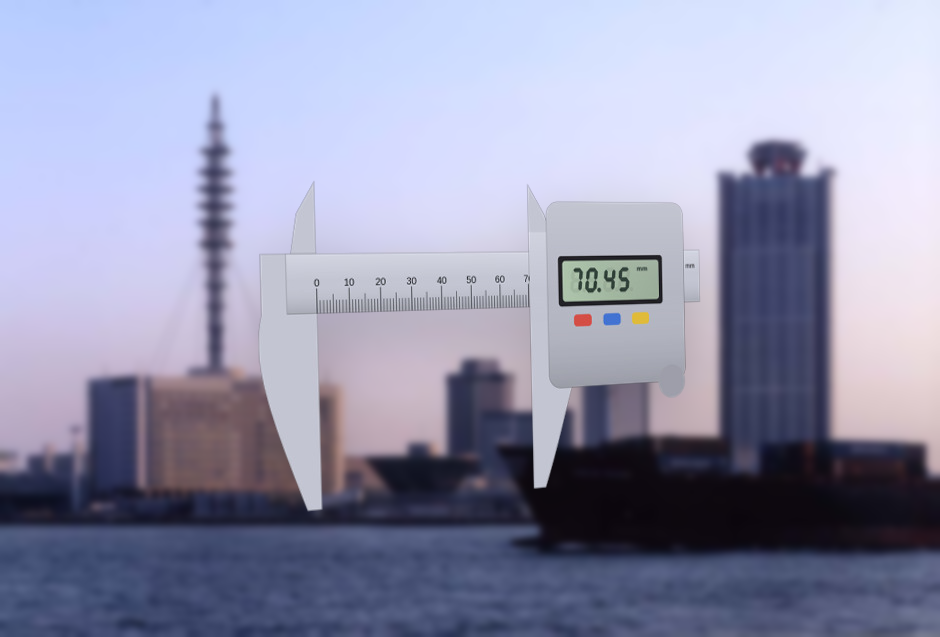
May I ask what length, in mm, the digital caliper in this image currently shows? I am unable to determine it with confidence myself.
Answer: 70.45 mm
